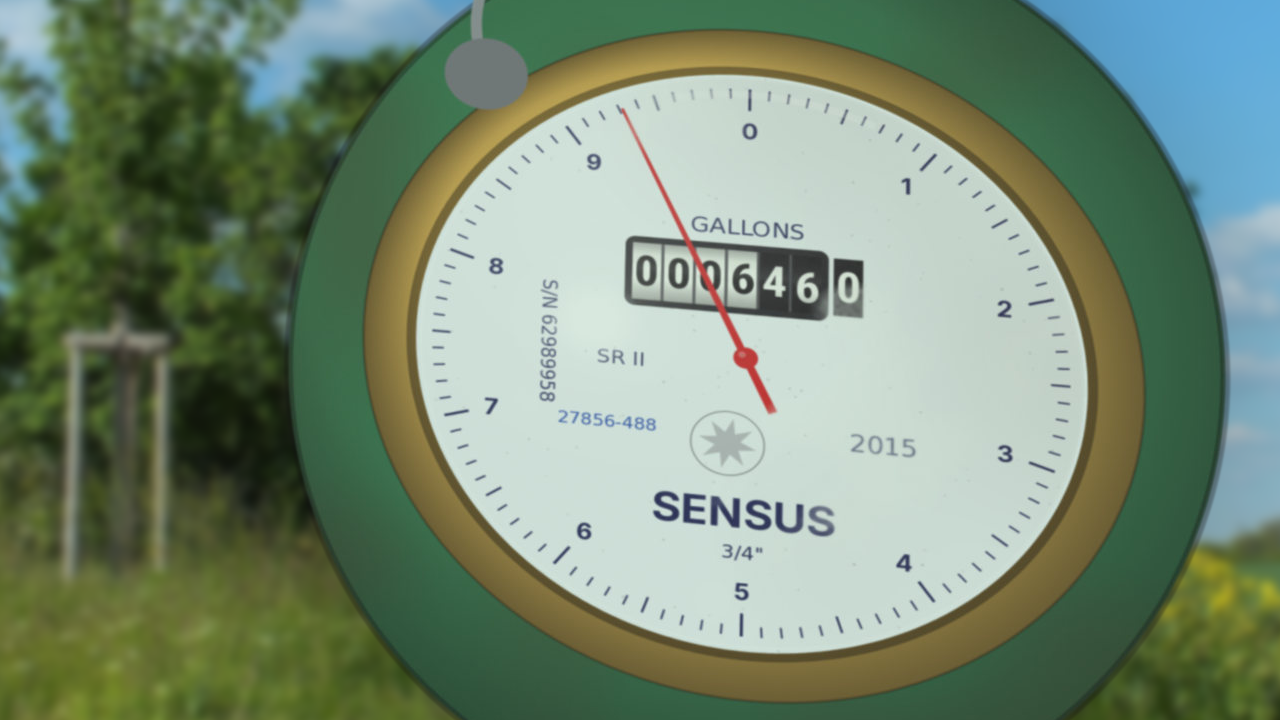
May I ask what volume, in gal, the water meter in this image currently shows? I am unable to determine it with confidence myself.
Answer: 6459.3 gal
